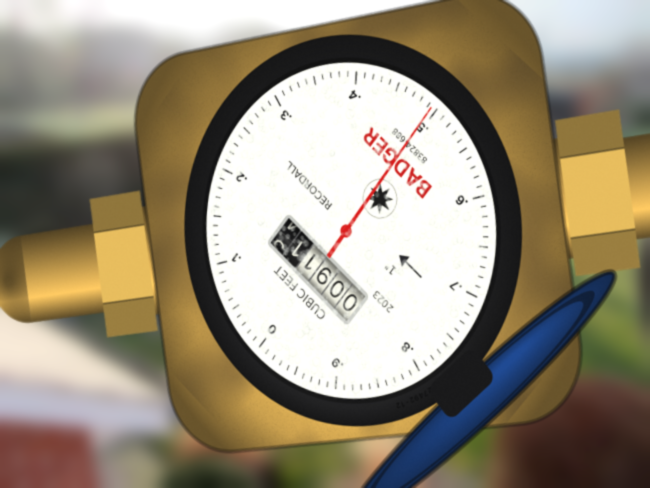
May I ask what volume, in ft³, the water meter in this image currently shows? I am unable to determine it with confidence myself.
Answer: 9113.49 ft³
